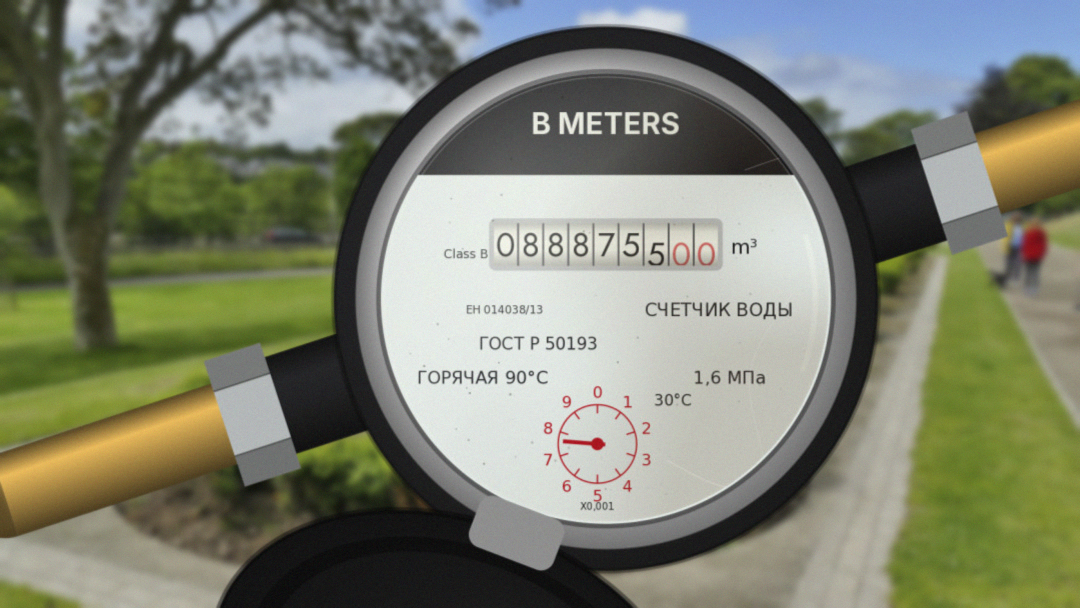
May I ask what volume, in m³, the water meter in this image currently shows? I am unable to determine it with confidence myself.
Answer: 888754.997 m³
